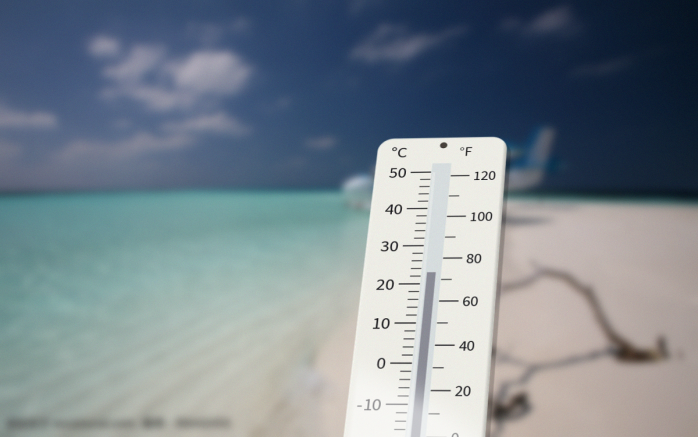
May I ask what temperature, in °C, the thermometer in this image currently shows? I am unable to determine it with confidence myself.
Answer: 23 °C
